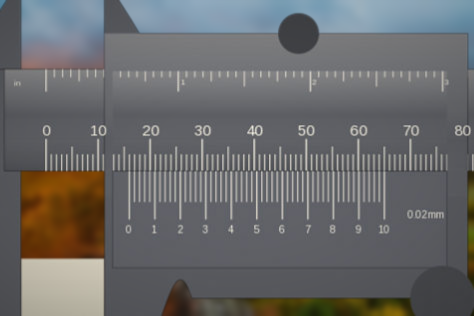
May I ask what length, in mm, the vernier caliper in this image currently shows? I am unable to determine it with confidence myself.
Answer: 16.0 mm
